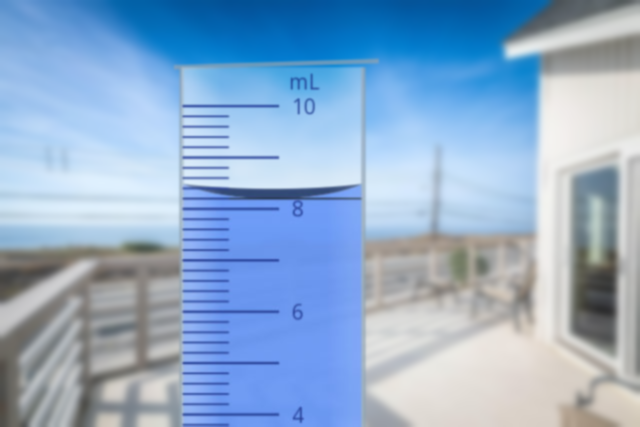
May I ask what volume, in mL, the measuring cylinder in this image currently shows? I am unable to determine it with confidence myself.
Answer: 8.2 mL
